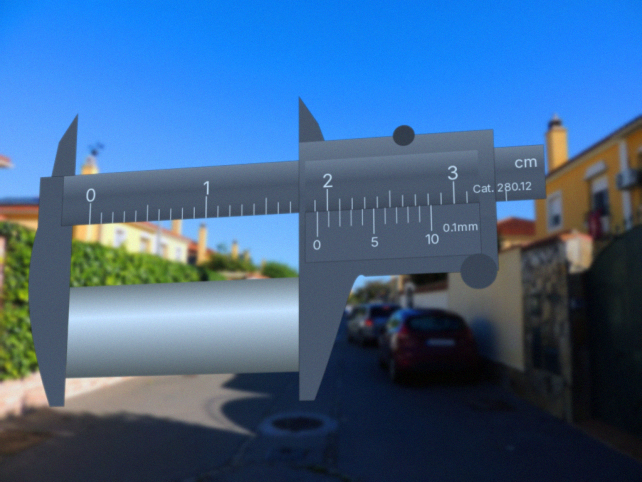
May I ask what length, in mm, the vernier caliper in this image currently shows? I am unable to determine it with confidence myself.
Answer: 19.2 mm
